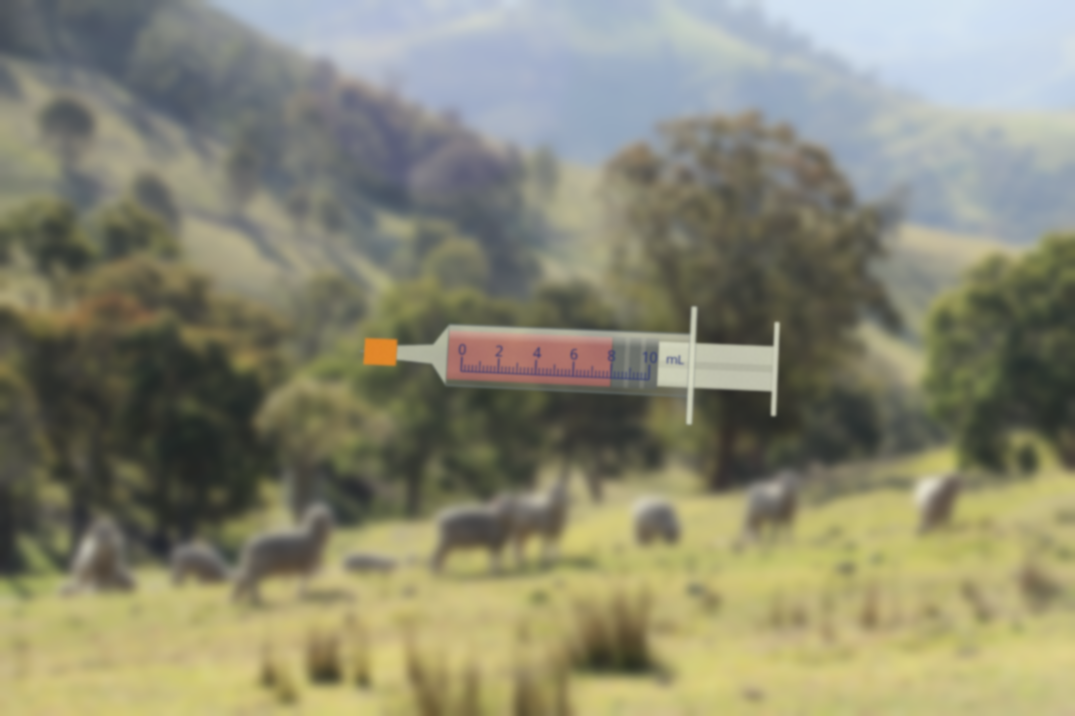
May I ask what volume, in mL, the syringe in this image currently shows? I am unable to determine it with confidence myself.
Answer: 8 mL
